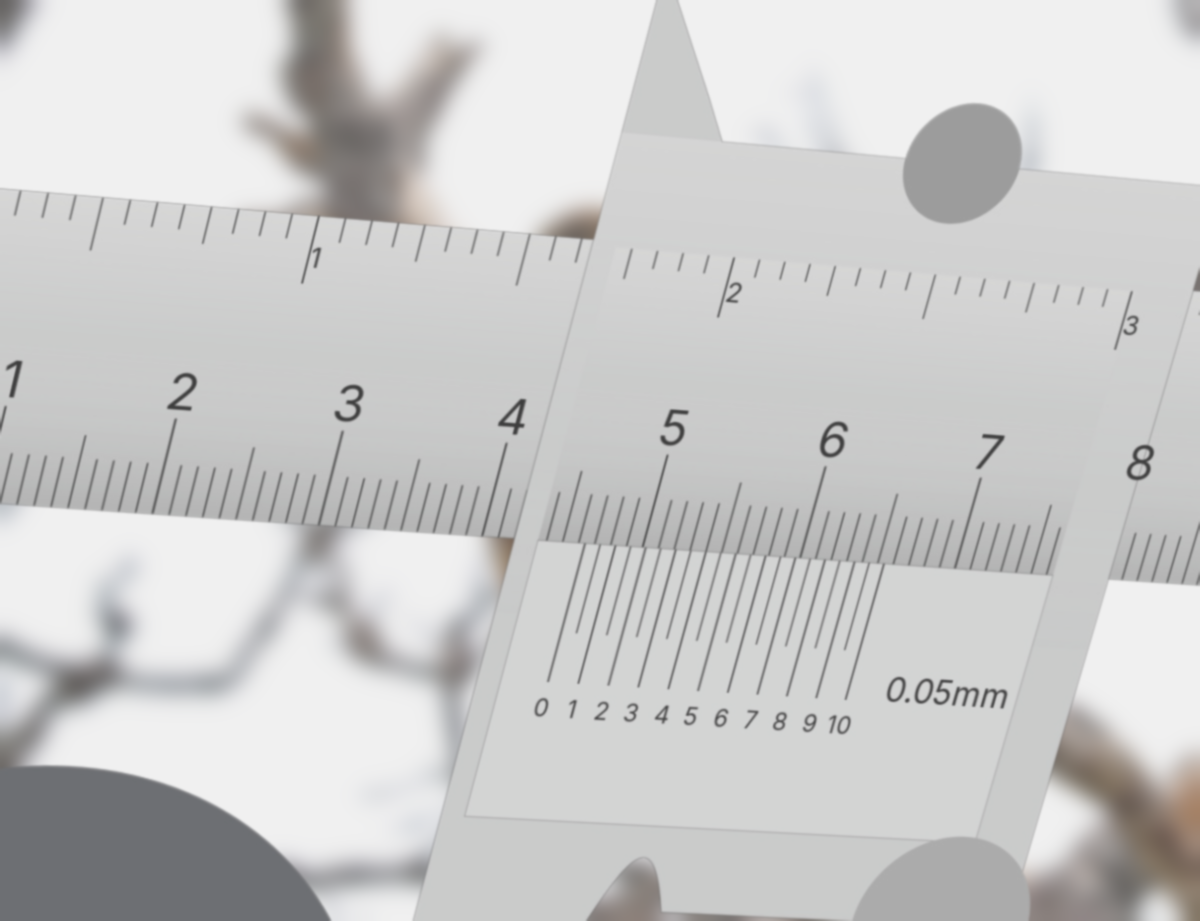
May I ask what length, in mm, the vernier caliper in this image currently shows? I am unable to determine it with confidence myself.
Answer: 46.4 mm
